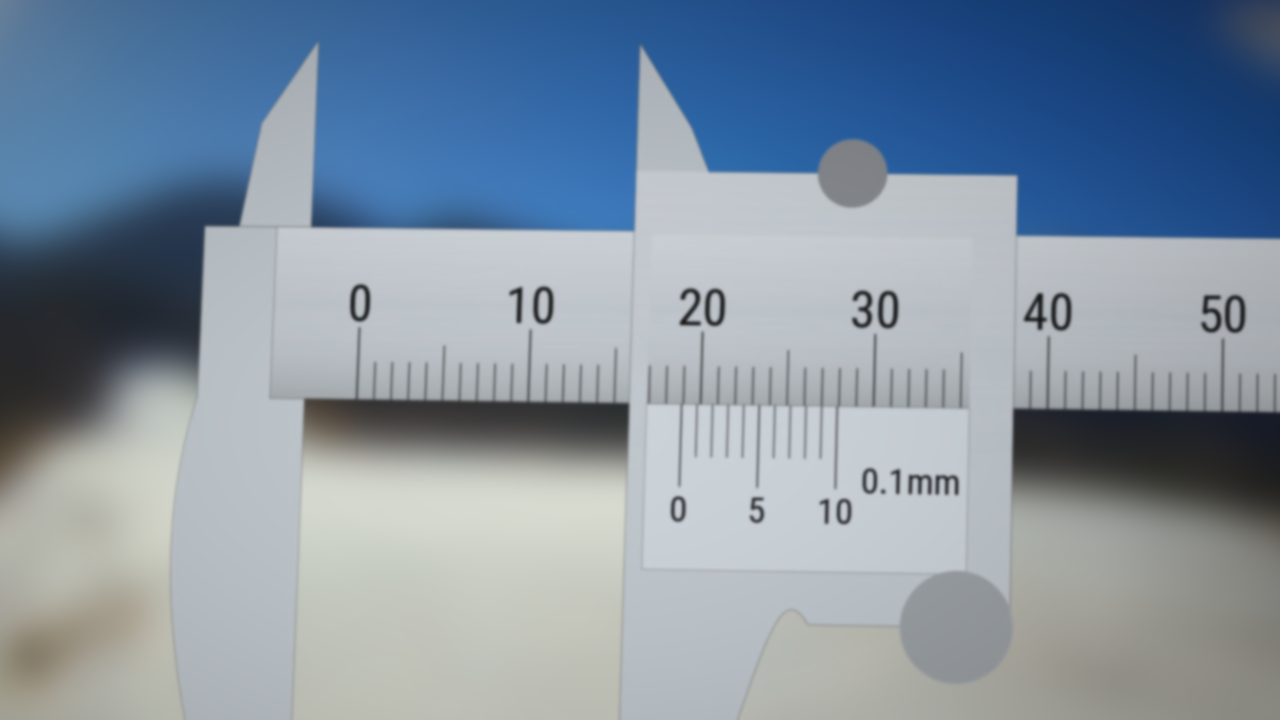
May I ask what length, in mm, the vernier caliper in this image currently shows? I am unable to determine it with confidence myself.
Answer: 18.9 mm
